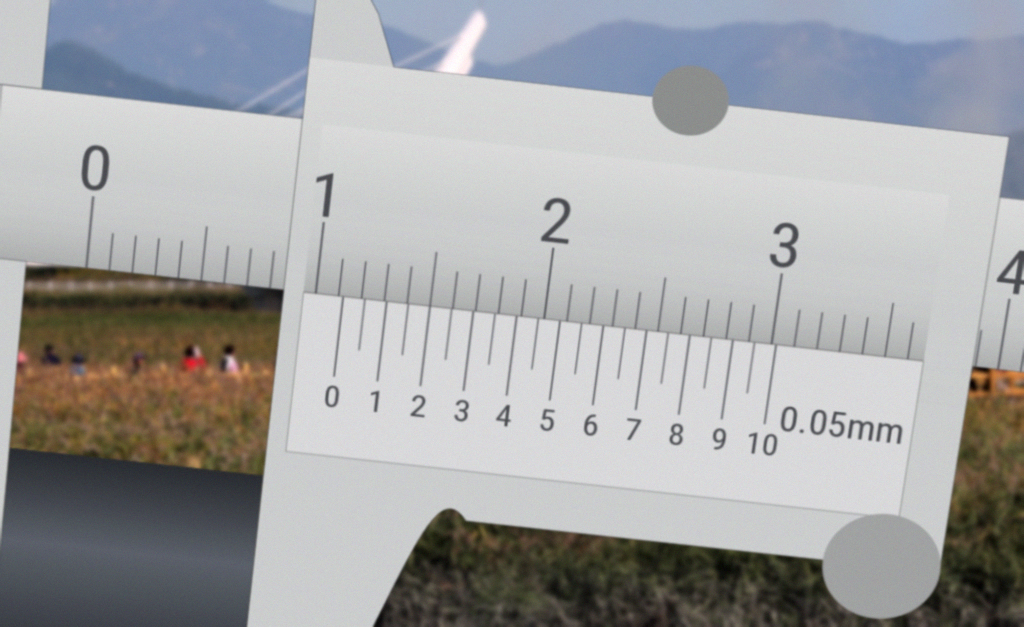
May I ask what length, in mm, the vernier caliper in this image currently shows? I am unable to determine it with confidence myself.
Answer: 11.2 mm
